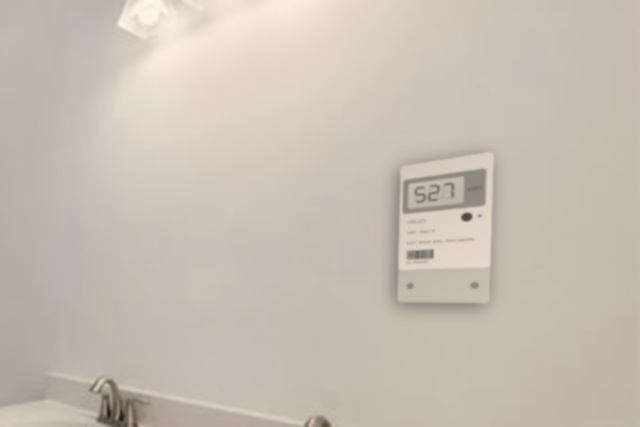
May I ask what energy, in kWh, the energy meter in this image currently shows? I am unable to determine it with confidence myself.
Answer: 527 kWh
